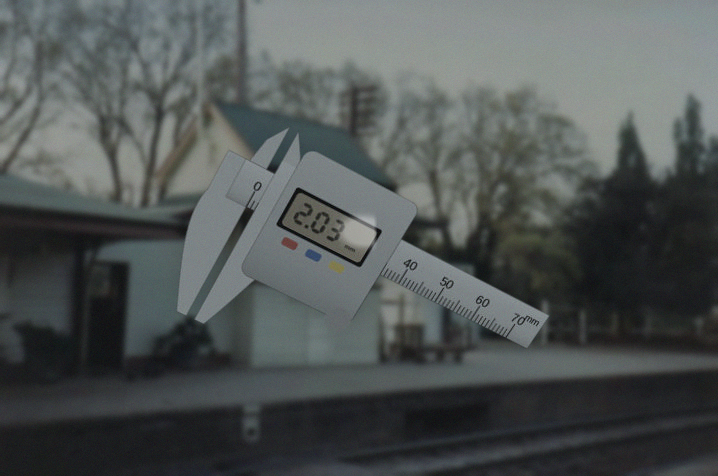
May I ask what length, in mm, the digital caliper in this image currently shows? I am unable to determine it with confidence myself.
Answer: 2.03 mm
